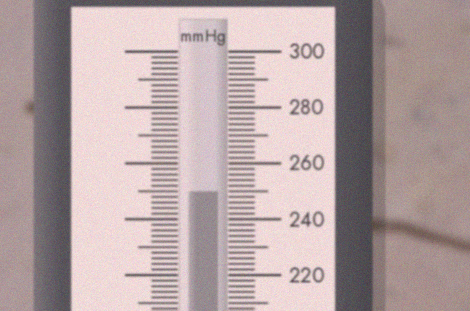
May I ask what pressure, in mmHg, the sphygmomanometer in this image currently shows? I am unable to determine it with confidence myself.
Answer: 250 mmHg
